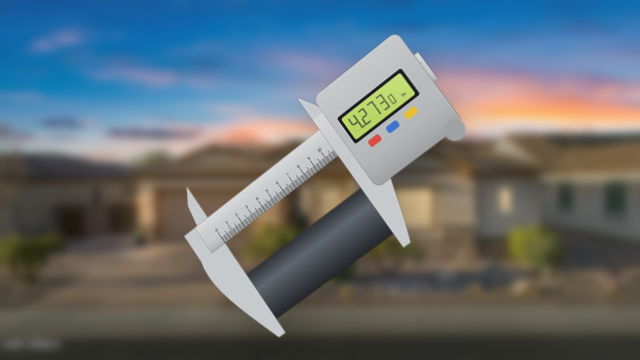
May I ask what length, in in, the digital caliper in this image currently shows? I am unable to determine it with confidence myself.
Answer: 4.2730 in
